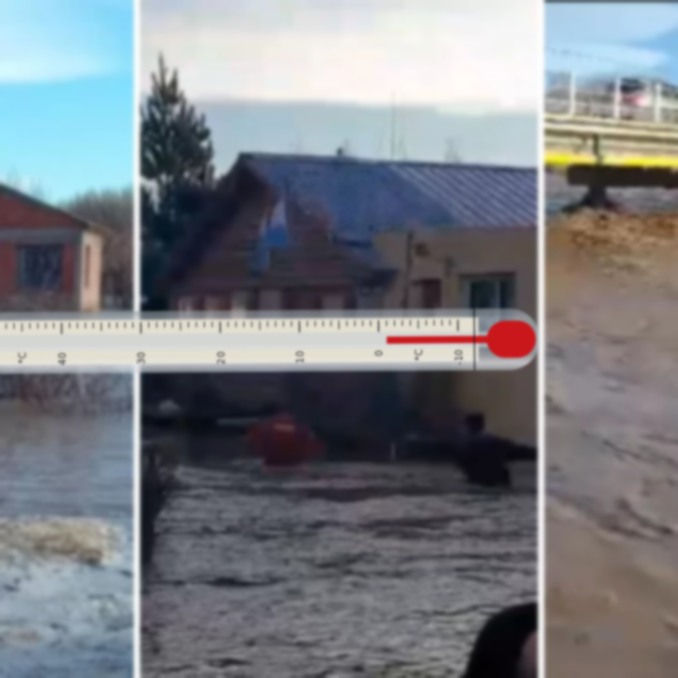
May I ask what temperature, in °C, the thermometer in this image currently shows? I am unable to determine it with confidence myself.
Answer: -1 °C
